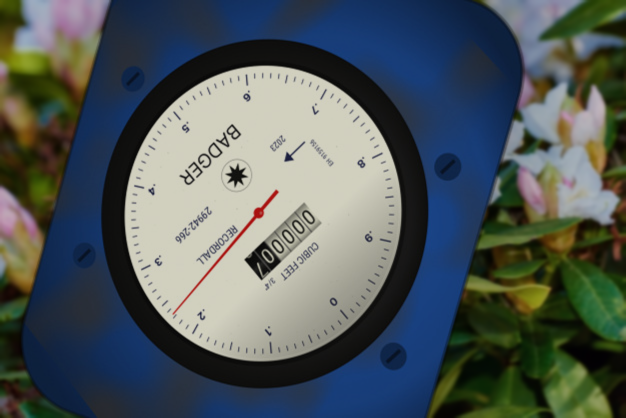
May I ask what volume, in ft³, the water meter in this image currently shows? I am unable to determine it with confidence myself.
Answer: 7.23 ft³
